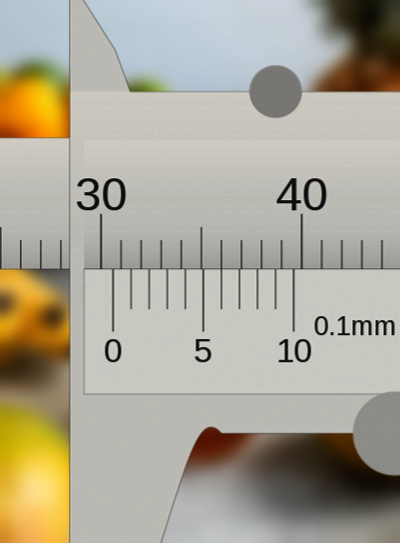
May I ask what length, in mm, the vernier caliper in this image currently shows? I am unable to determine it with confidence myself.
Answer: 30.6 mm
